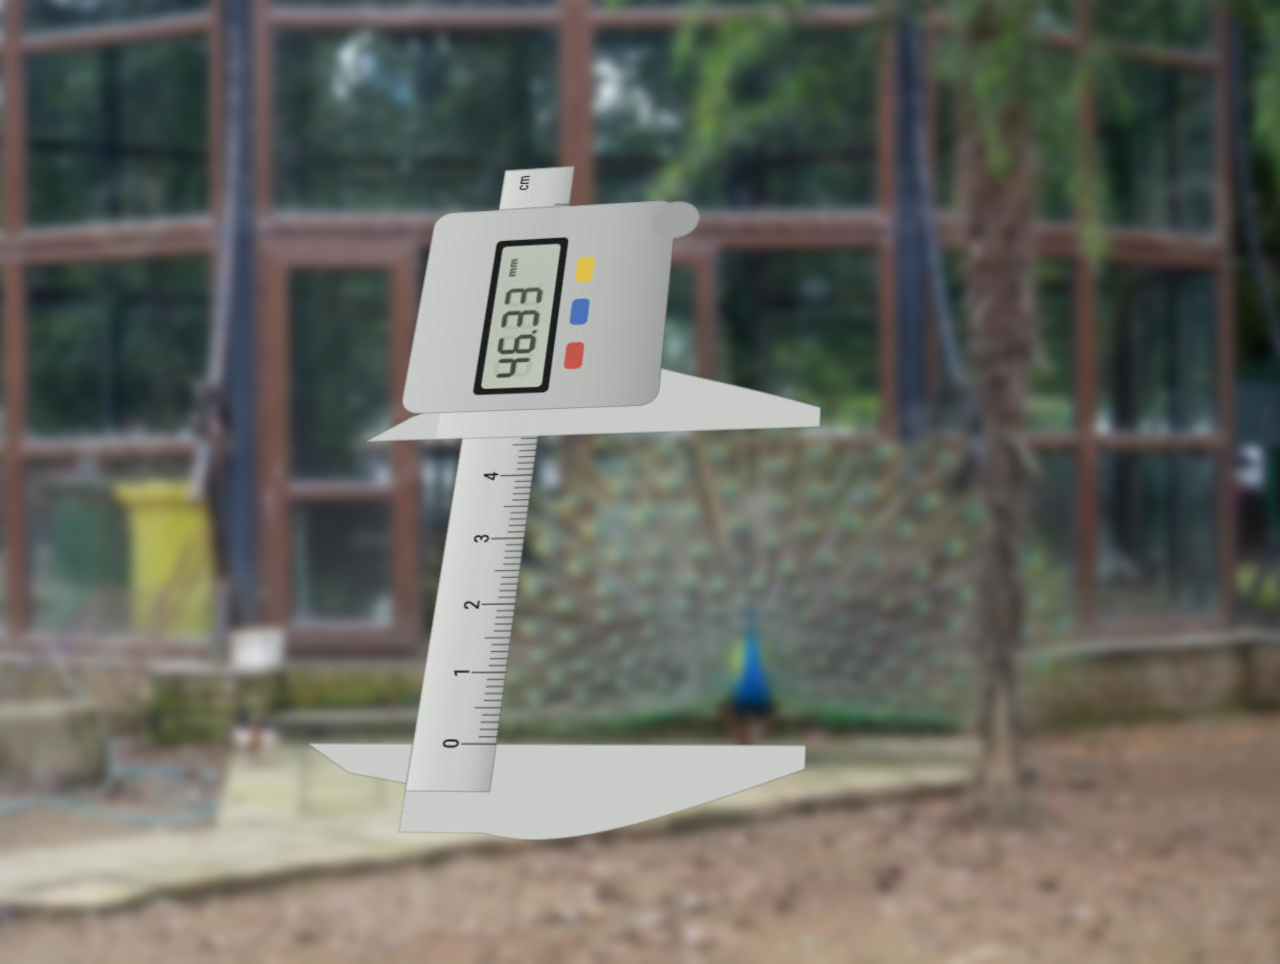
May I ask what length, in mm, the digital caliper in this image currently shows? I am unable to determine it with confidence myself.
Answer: 46.33 mm
